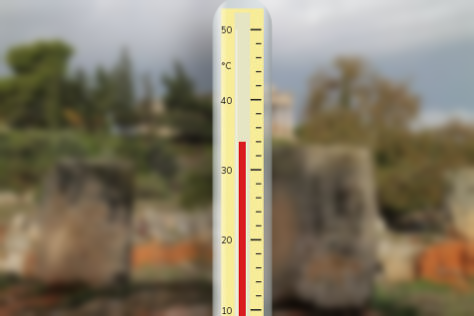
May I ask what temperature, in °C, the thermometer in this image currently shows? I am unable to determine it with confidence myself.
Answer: 34 °C
